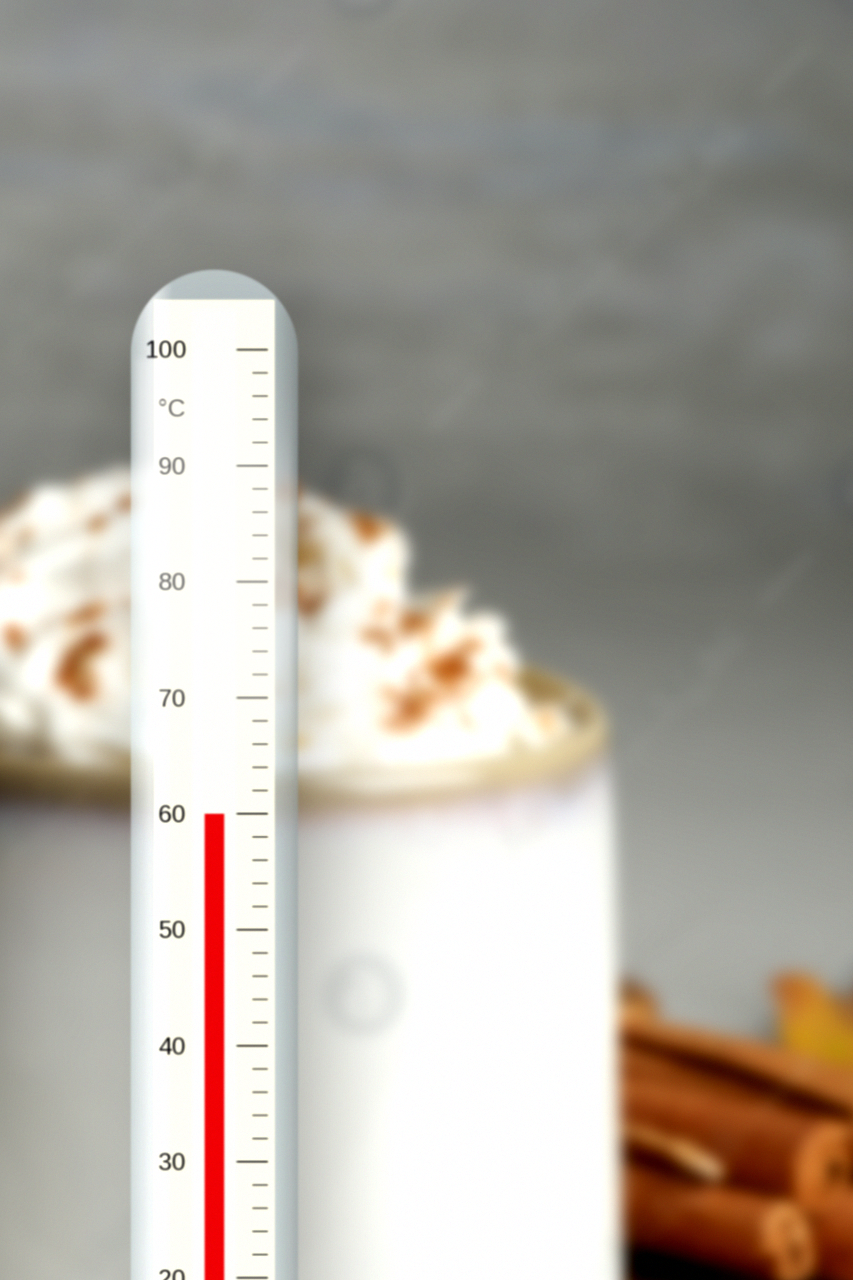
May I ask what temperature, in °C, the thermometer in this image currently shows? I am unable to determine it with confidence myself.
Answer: 60 °C
